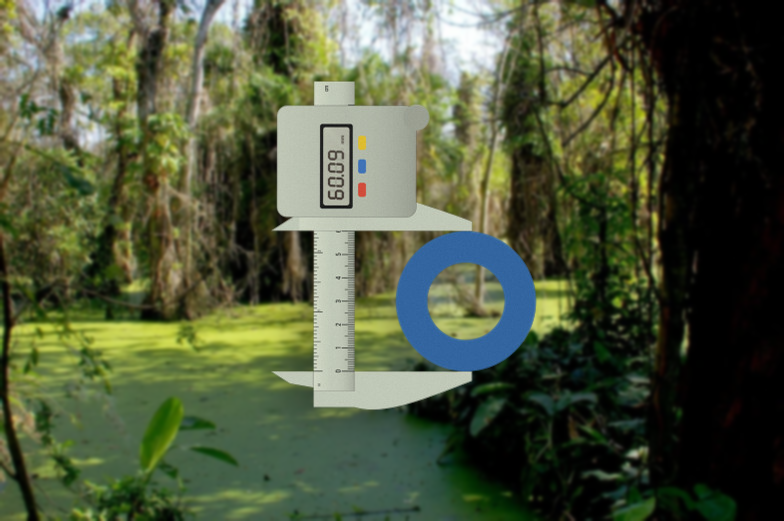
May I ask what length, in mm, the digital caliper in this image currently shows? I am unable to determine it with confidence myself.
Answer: 60.09 mm
